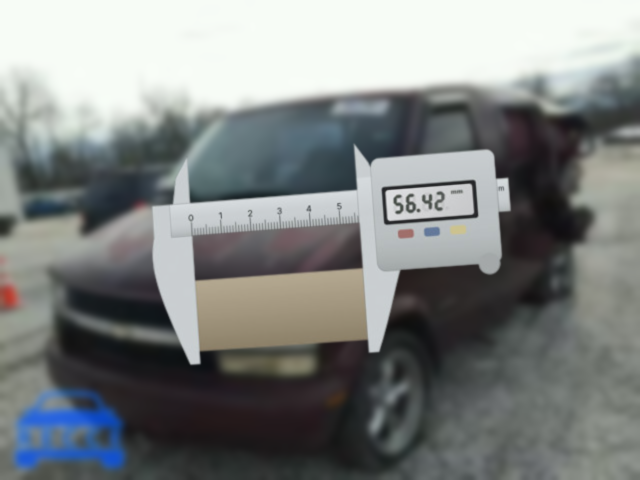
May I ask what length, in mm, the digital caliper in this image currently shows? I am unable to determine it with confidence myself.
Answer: 56.42 mm
